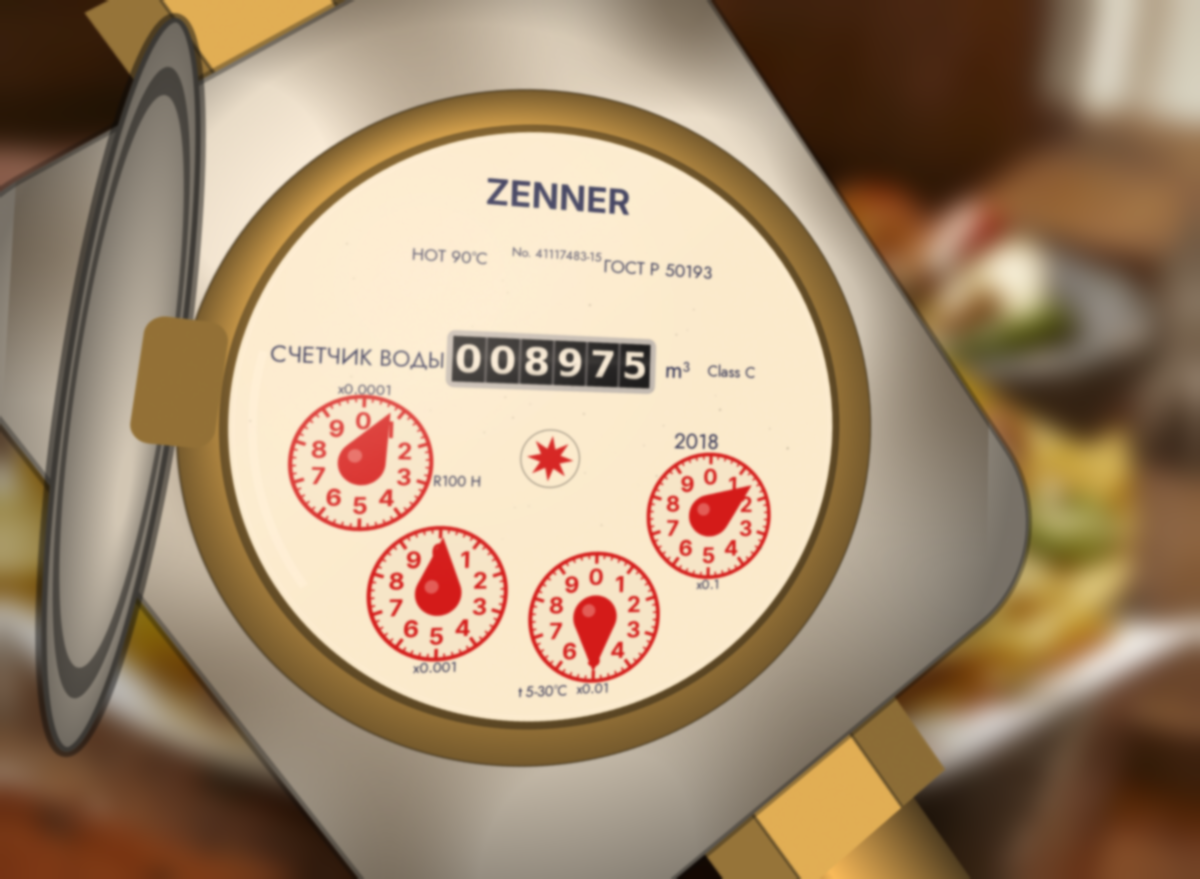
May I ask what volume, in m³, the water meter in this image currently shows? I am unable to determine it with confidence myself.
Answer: 8975.1500 m³
